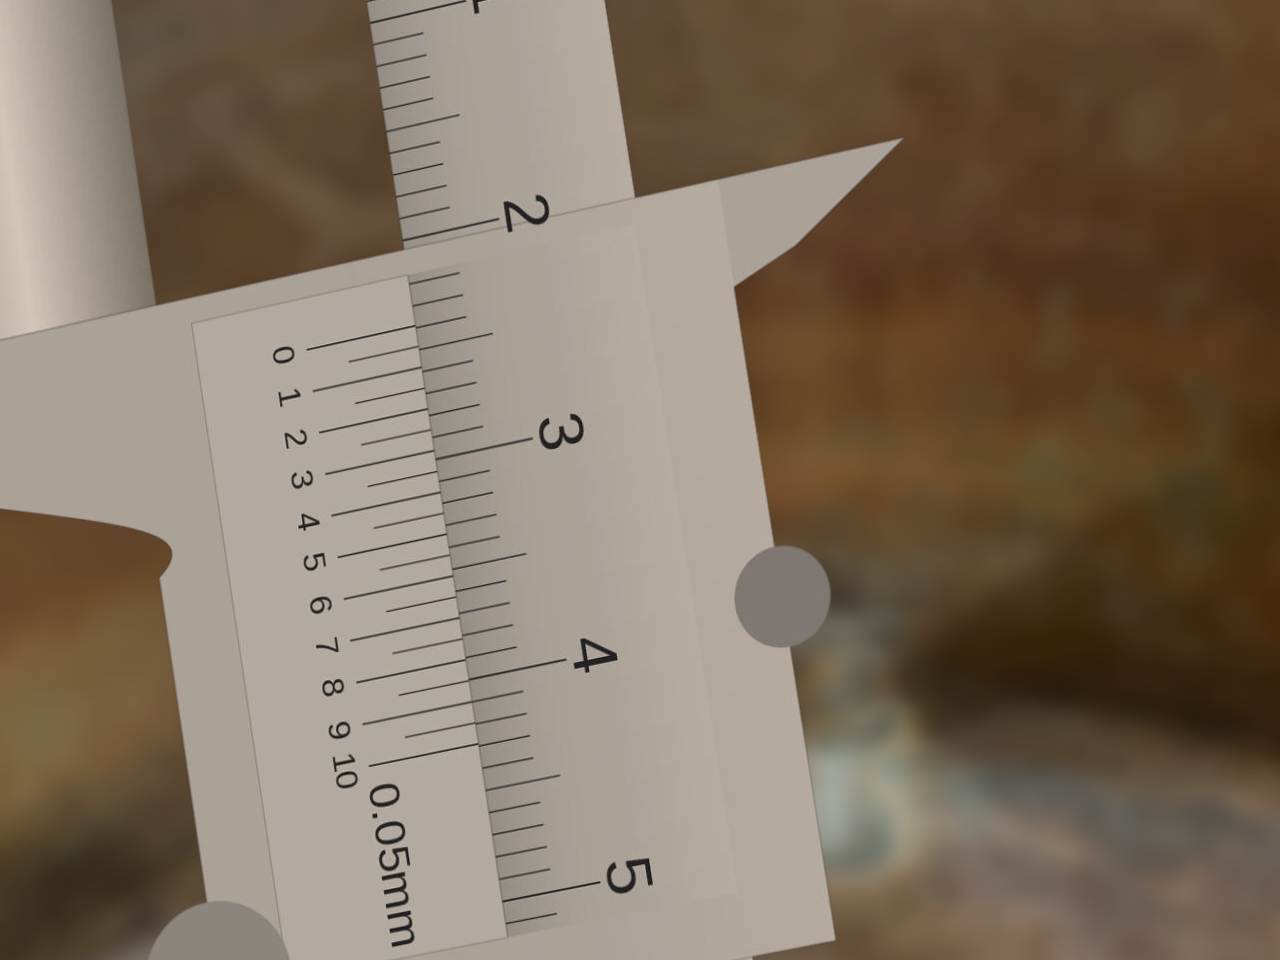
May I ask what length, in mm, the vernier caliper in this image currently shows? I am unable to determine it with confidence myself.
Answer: 23.9 mm
